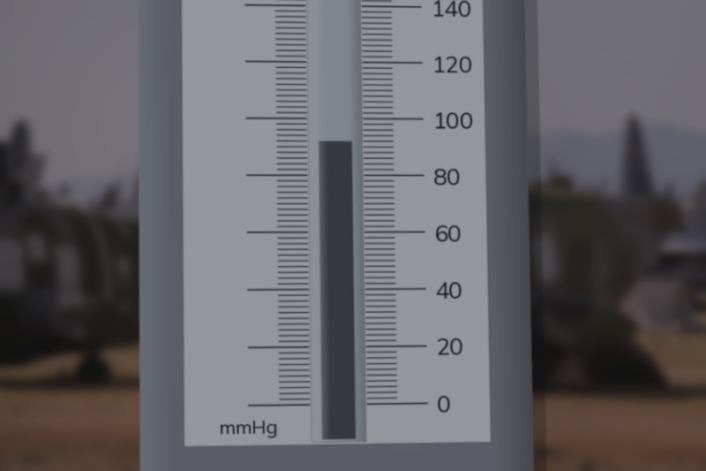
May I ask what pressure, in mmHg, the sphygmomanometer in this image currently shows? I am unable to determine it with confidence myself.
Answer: 92 mmHg
